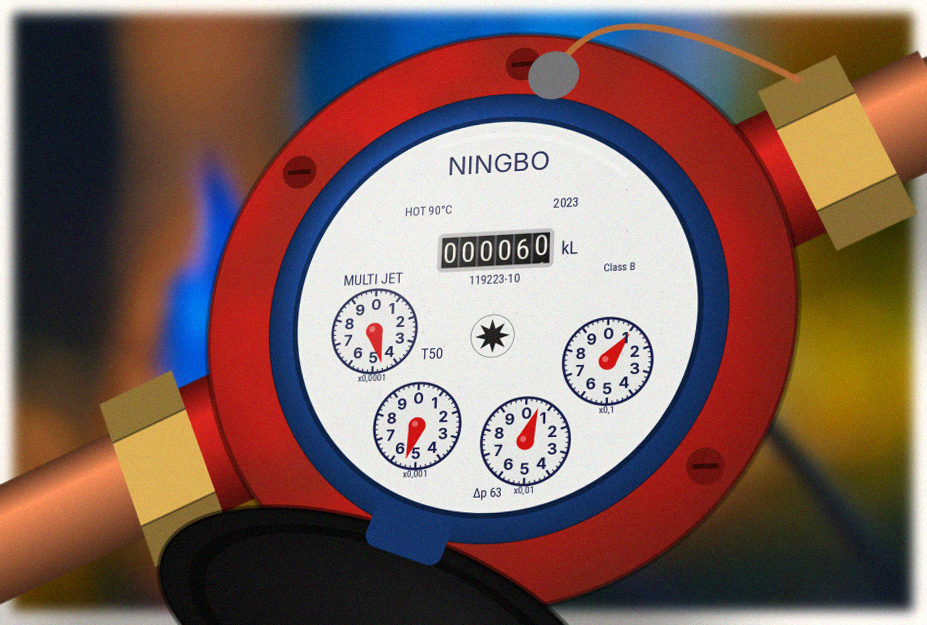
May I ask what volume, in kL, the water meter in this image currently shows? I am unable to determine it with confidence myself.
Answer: 60.1054 kL
